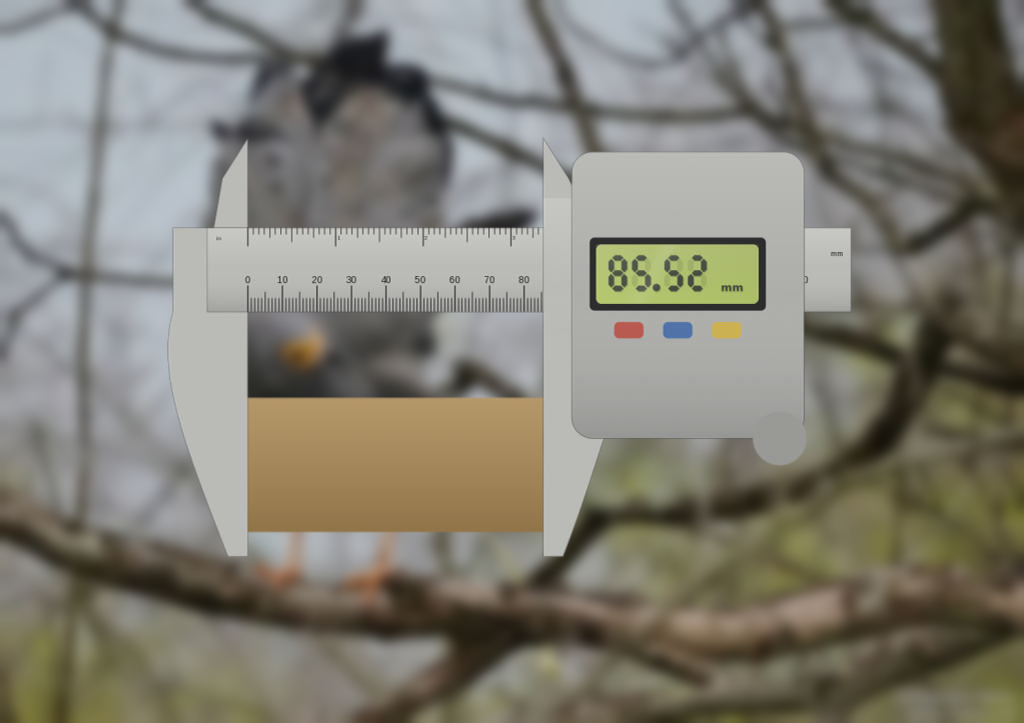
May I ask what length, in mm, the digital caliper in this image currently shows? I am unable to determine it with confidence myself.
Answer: 85.52 mm
